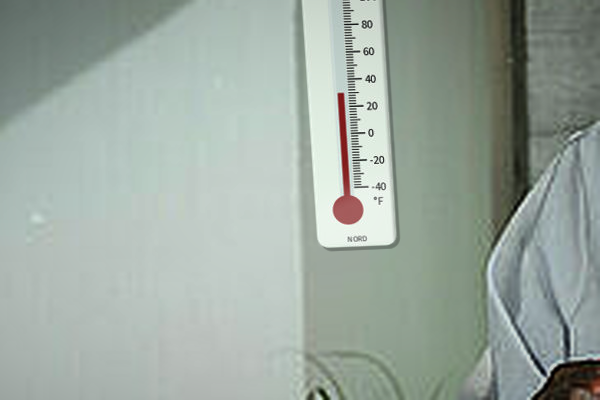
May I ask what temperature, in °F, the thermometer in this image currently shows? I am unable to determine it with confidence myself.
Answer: 30 °F
